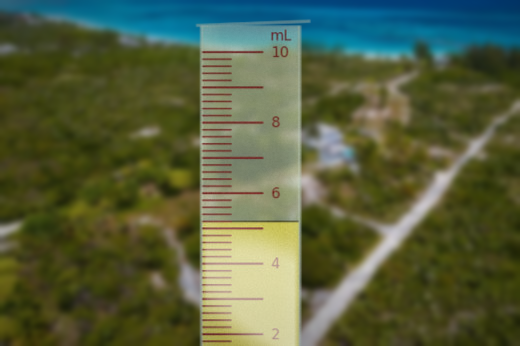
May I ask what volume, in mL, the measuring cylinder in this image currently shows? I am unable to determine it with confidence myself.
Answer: 5.2 mL
